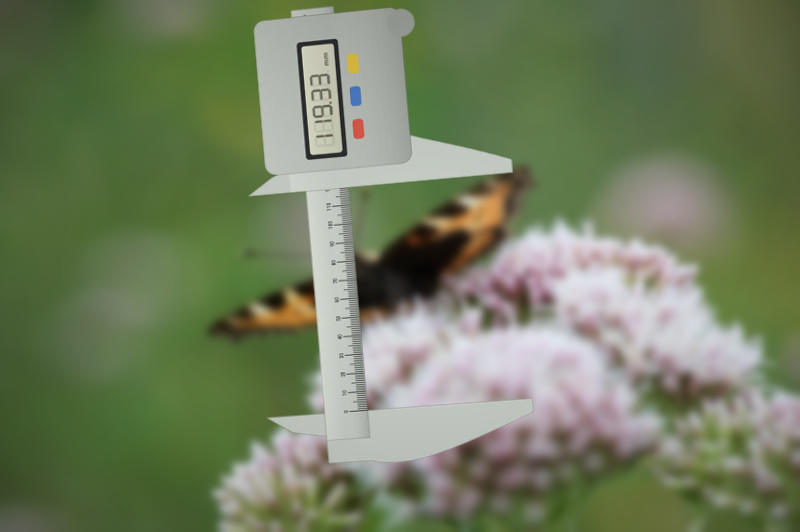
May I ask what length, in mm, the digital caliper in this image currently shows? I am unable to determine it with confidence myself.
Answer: 119.33 mm
